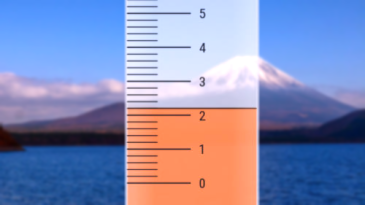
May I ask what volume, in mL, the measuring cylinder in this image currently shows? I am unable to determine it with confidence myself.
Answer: 2.2 mL
